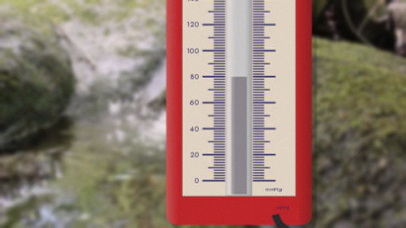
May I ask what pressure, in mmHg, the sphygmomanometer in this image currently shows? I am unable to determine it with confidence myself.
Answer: 80 mmHg
